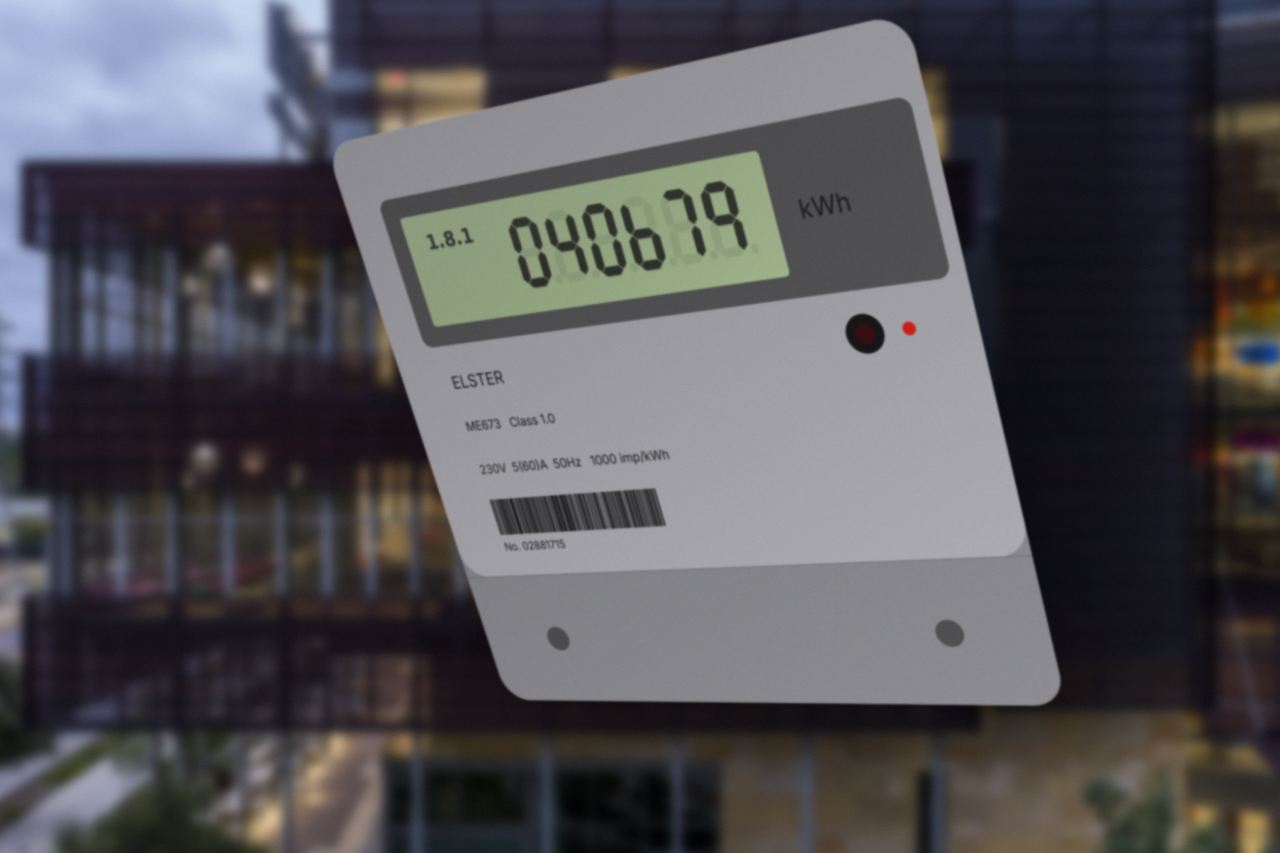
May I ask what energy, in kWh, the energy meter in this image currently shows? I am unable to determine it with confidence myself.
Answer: 40679 kWh
